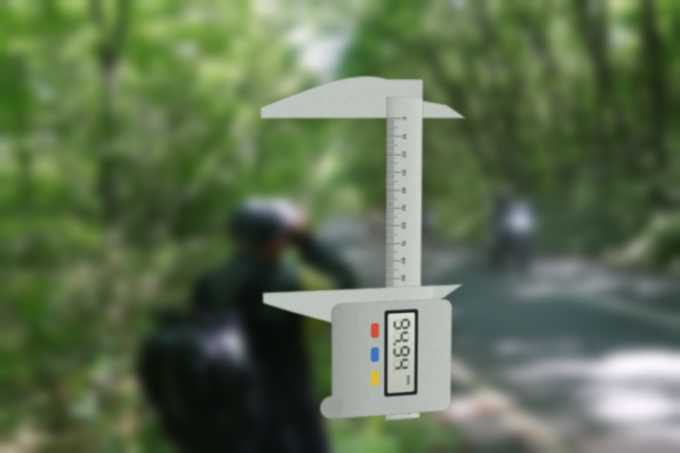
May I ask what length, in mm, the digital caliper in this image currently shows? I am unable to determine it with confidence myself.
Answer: 94.94 mm
